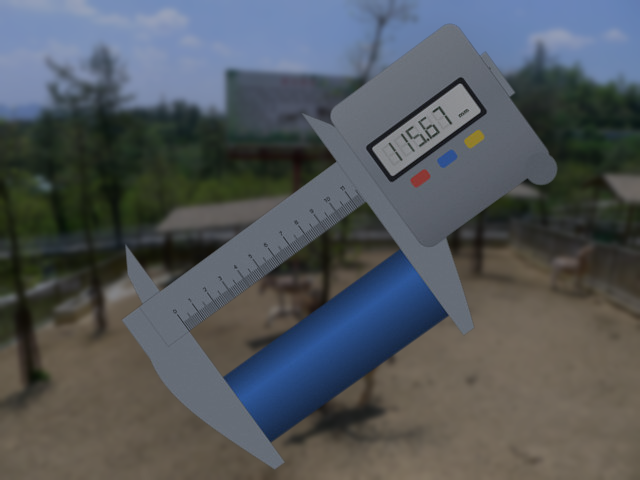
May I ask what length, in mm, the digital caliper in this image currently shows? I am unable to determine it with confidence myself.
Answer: 115.67 mm
